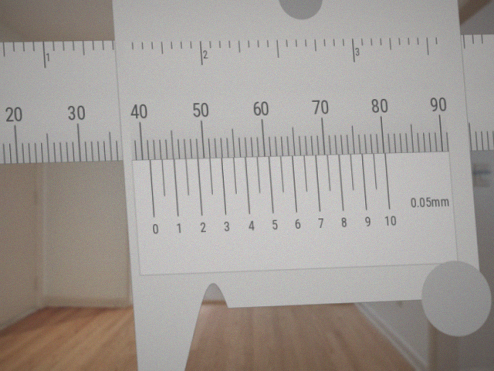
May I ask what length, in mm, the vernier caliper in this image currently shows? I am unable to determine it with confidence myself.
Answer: 41.2 mm
